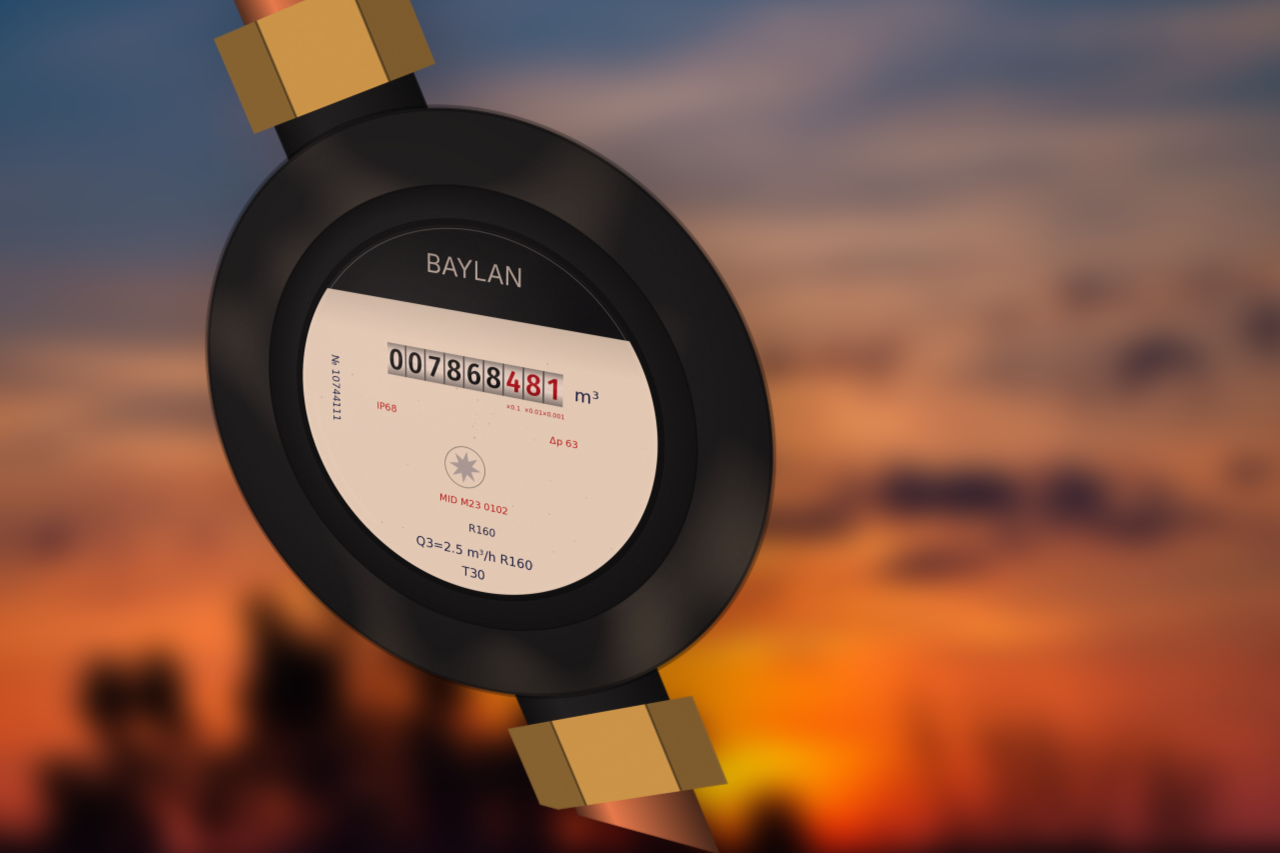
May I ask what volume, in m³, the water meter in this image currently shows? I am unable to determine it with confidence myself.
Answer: 7868.481 m³
